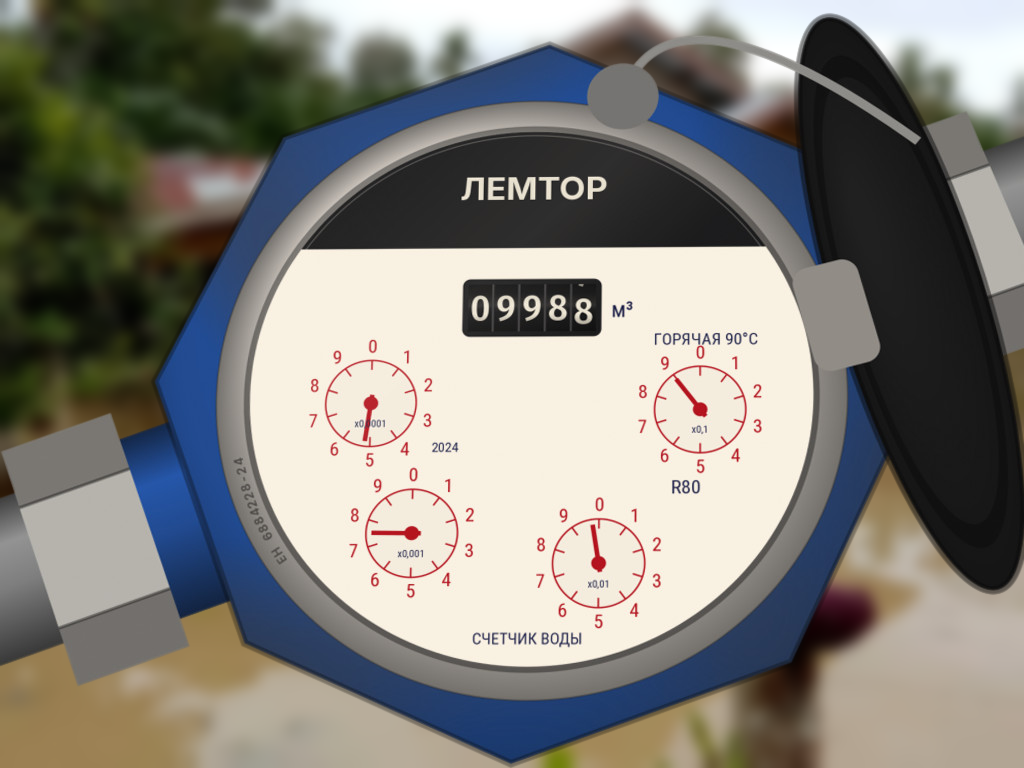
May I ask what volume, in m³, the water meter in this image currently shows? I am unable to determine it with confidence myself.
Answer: 9987.8975 m³
